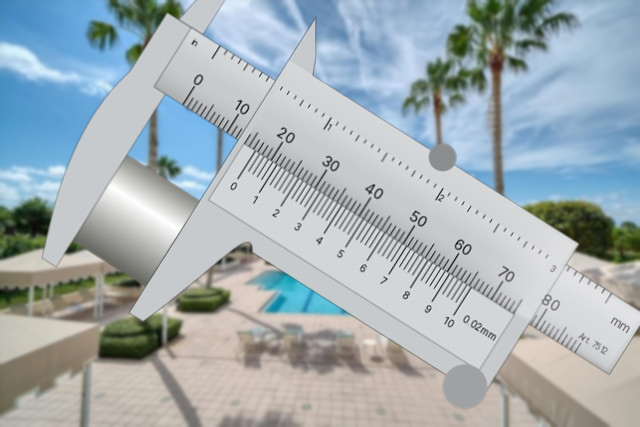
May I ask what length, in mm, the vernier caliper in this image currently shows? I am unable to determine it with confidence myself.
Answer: 16.5 mm
